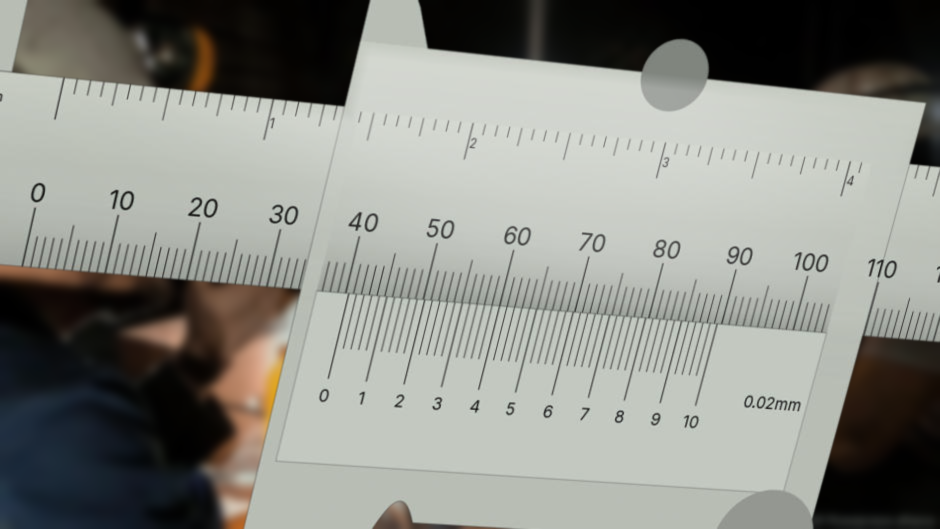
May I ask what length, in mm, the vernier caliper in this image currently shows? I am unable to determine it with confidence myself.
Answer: 40.4 mm
